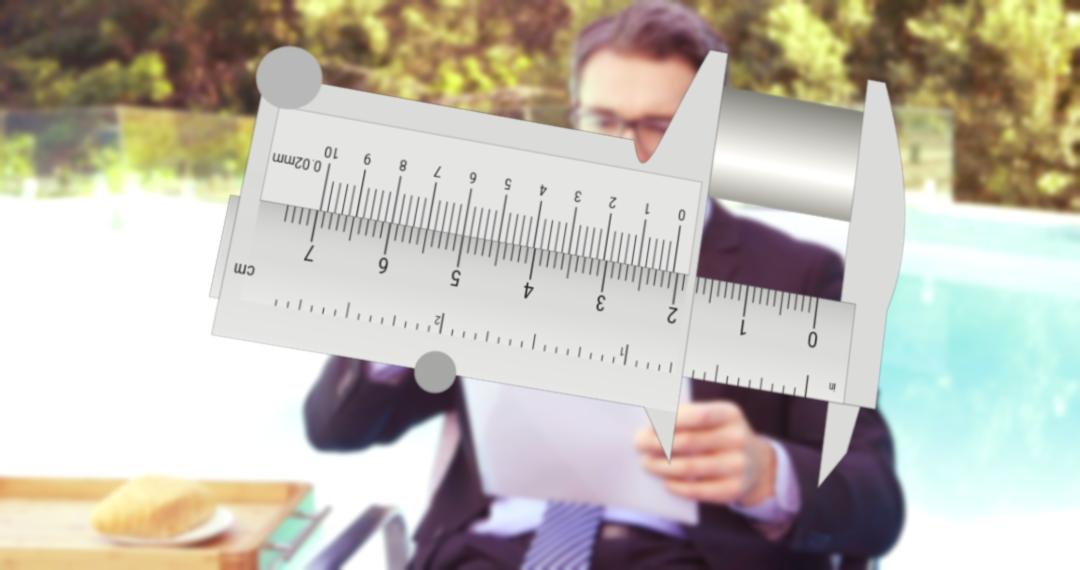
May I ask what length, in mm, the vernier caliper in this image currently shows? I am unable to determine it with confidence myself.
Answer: 20.6 mm
